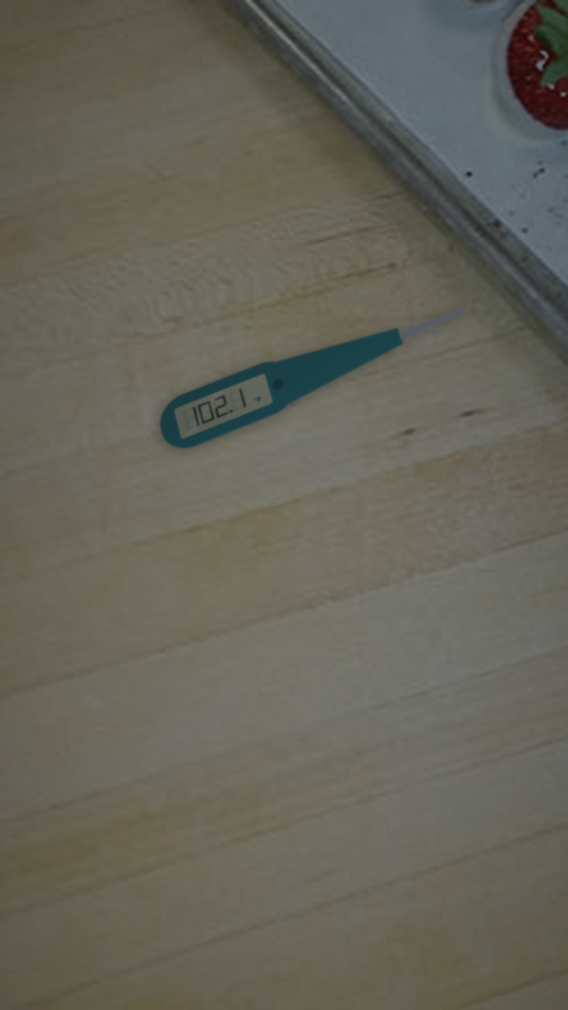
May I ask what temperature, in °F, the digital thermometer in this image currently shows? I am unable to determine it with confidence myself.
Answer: 102.1 °F
